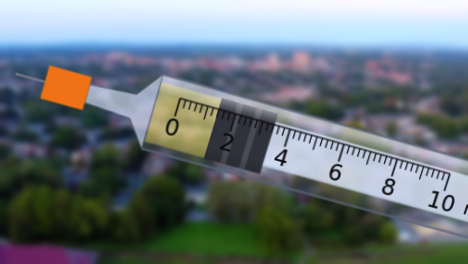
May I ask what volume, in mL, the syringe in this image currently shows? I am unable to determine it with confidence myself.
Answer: 1.4 mL
